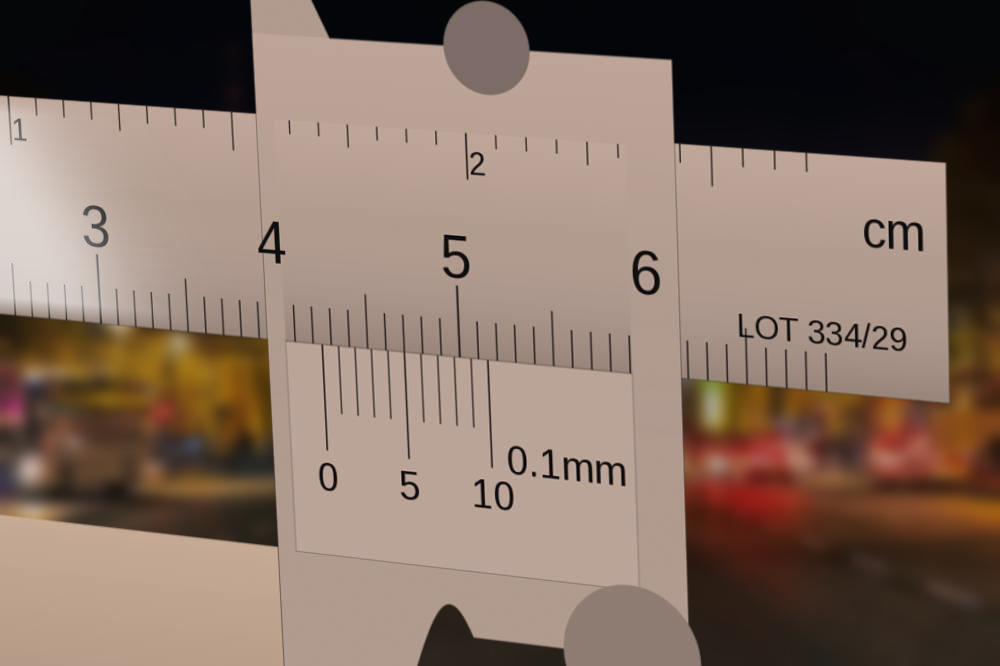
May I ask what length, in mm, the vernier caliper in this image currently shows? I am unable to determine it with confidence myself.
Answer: 42.5 mm
